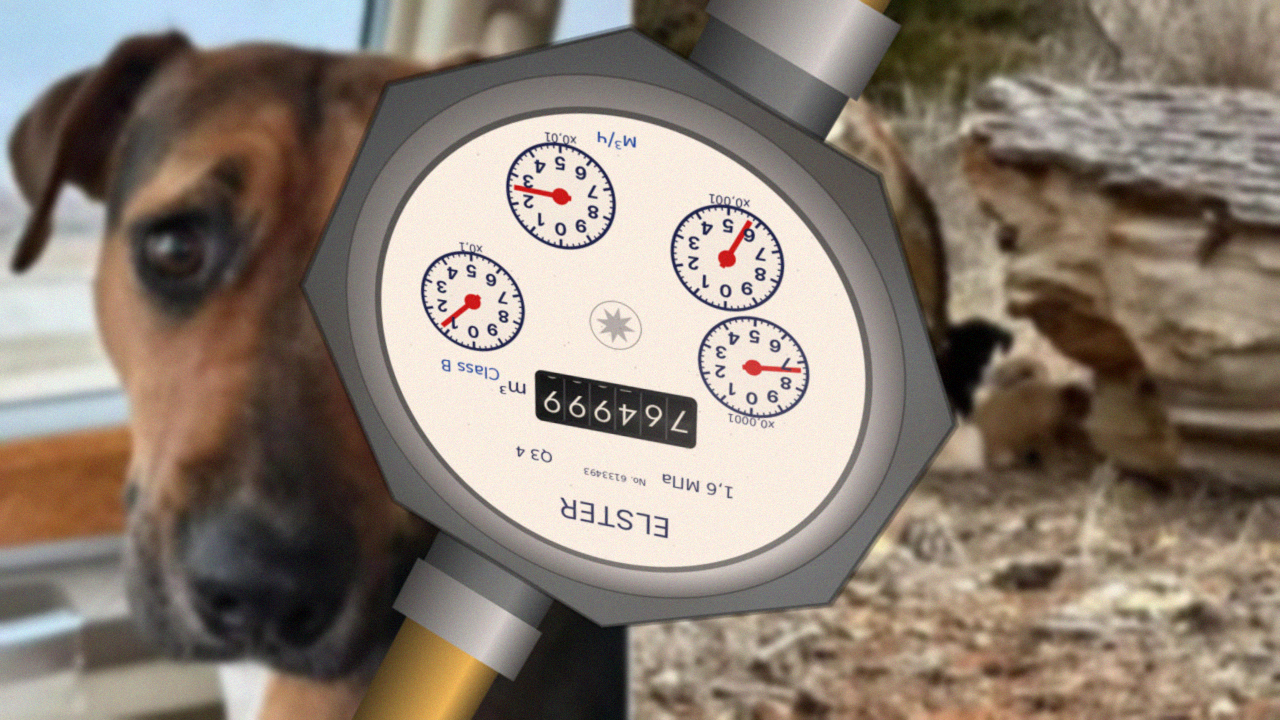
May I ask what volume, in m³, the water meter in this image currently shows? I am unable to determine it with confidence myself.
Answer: 764999.1257 m³
